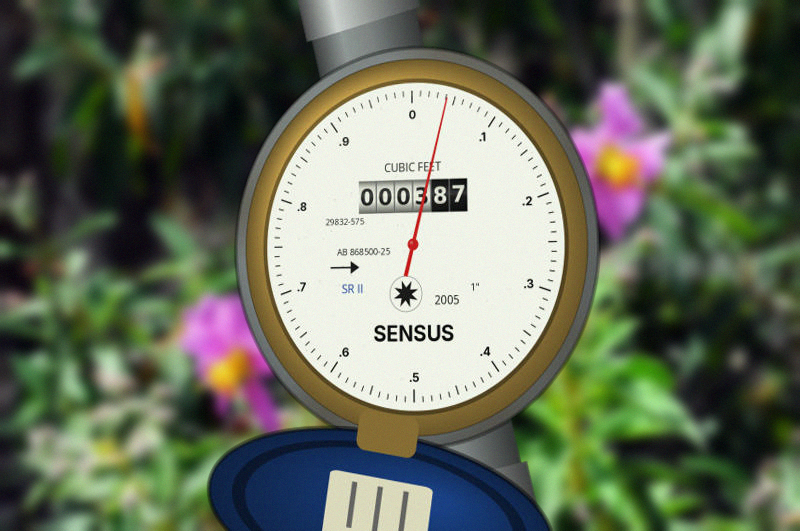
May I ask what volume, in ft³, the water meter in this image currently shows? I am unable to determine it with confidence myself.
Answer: 387.04 ft³
